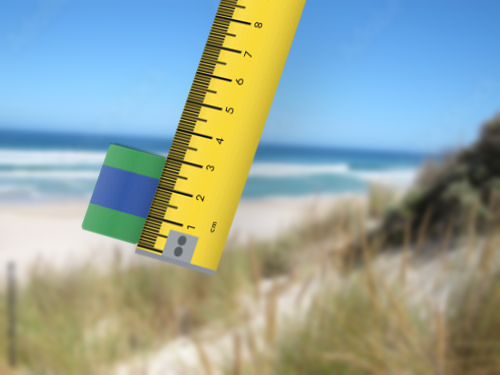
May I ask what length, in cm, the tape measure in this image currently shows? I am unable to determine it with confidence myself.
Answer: 3 cm
